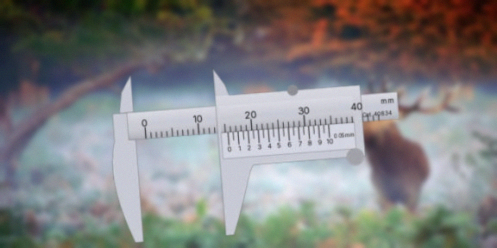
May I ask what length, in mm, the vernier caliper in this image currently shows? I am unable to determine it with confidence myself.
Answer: 15.5 mm
